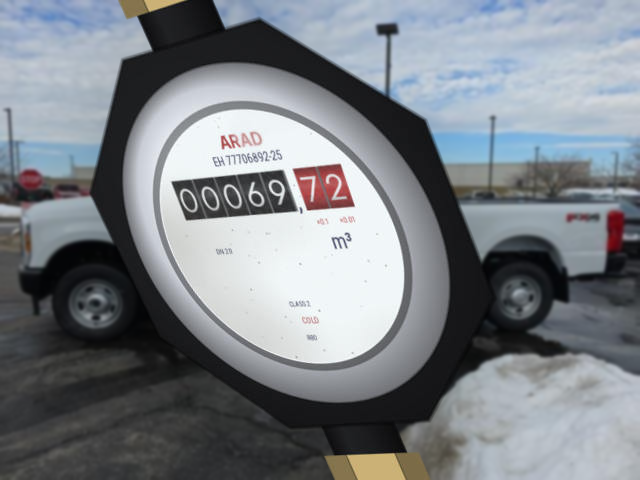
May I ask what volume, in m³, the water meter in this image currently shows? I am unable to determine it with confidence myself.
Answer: 69.72 m³
